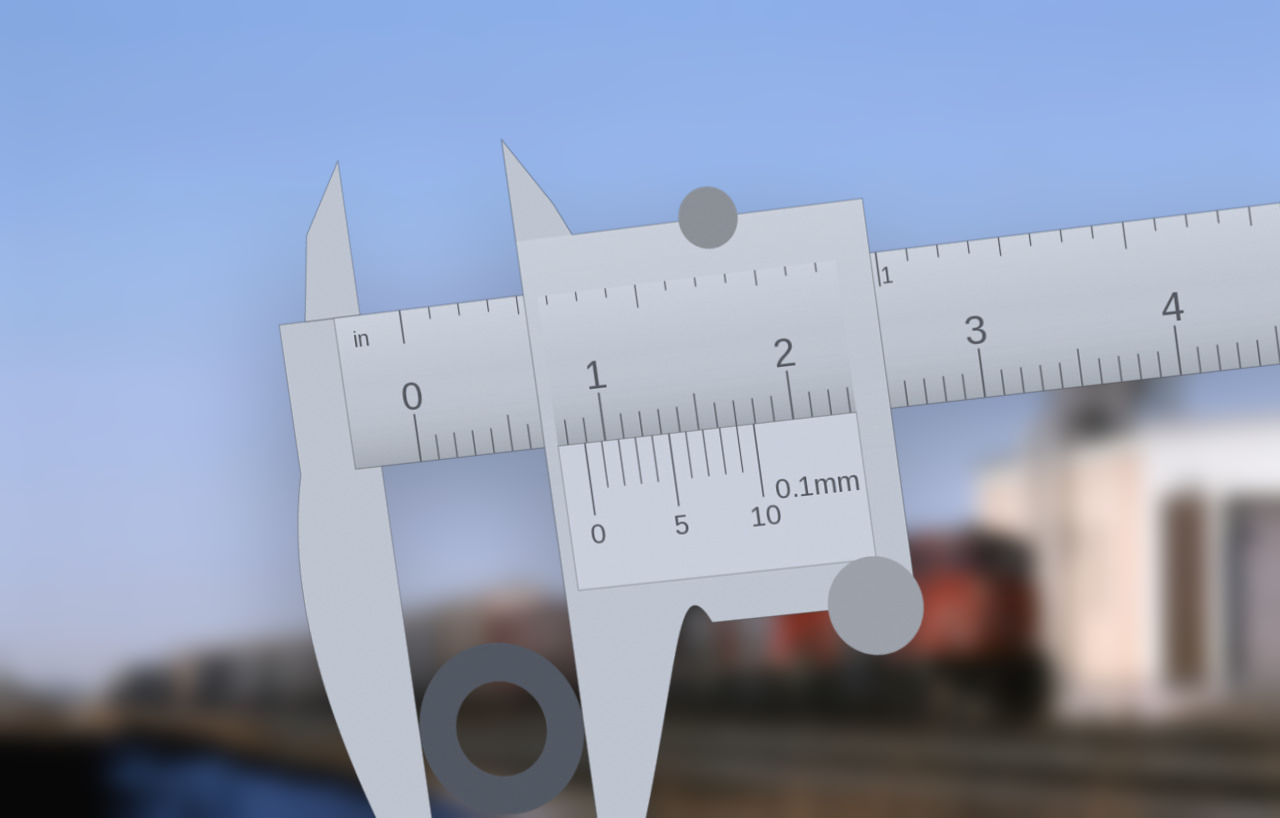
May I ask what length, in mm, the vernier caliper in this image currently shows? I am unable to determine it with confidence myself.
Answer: 8.9 mm
